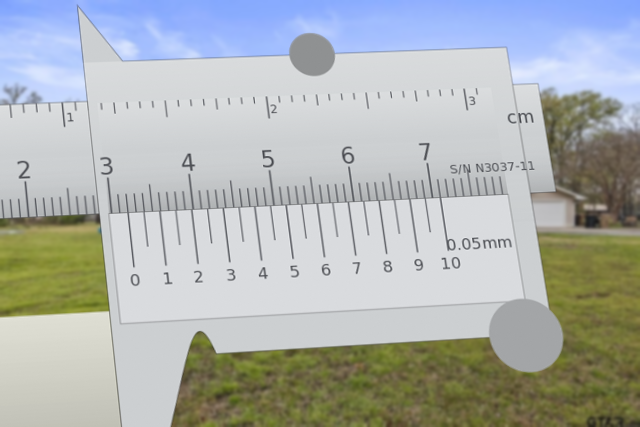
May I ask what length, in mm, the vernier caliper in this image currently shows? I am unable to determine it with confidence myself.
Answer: 32.0 mm
